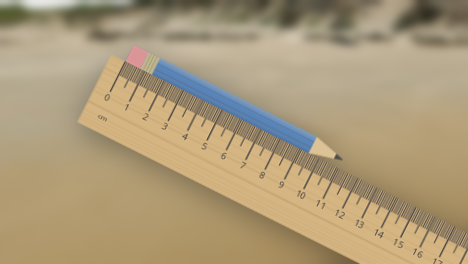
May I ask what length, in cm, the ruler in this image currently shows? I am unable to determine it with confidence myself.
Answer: 11 cm
